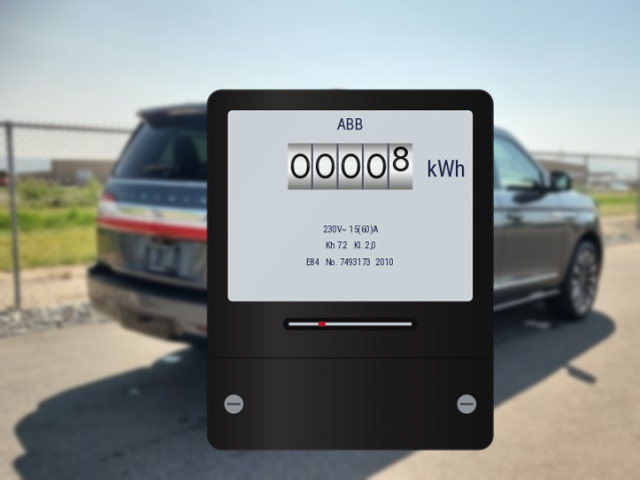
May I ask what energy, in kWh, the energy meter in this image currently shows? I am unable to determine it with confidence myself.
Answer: 8 kWh
